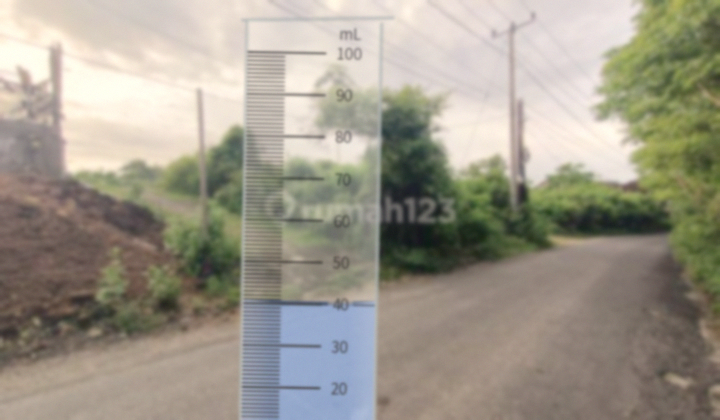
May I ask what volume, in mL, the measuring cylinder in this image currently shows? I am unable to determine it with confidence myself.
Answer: 40 mL
